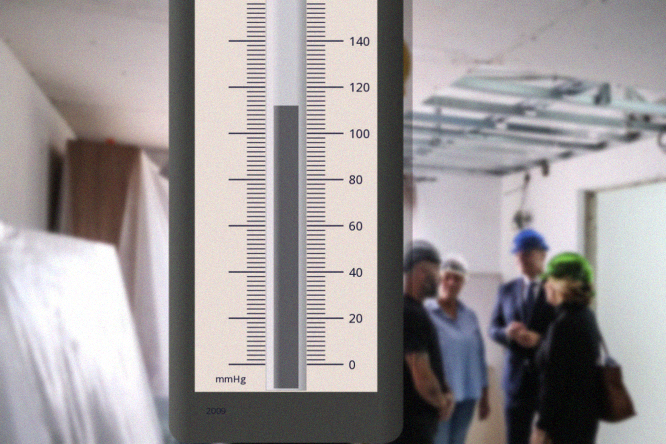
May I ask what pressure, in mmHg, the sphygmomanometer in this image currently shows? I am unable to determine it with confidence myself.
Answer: 112 mmHg
